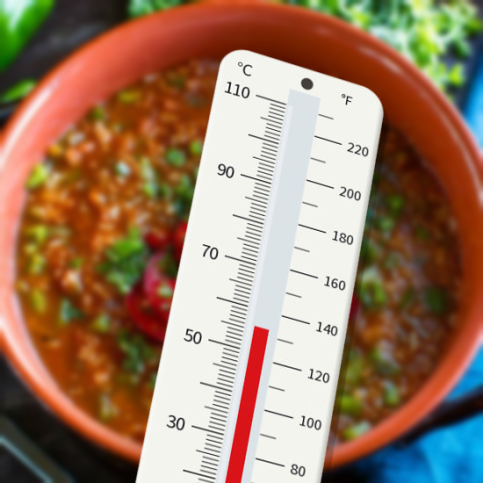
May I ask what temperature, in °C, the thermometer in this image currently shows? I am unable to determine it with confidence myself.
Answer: 56 °C
